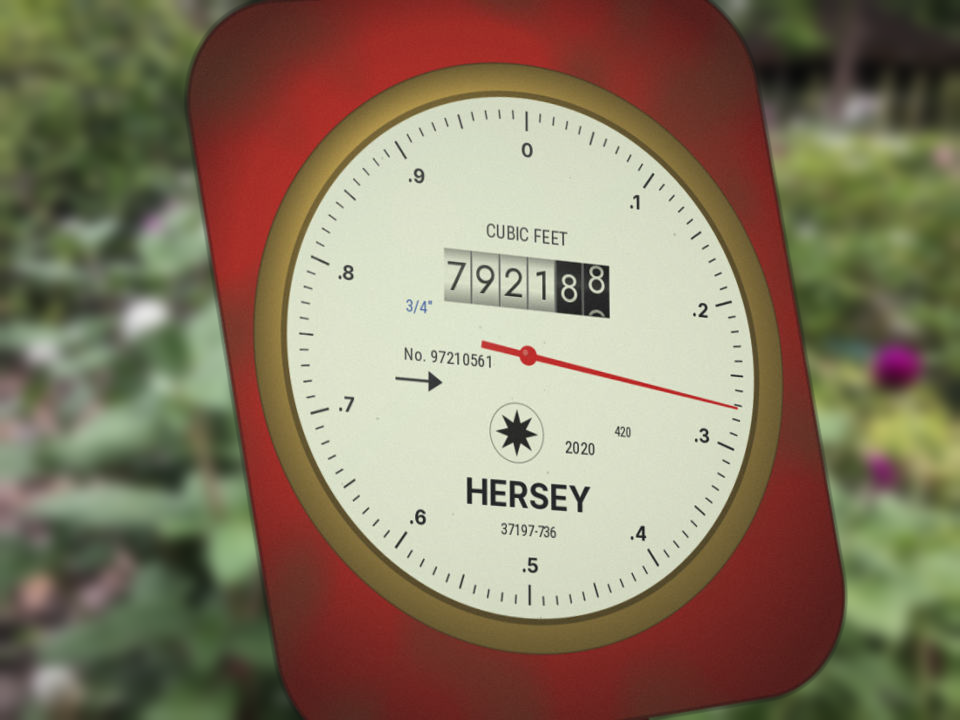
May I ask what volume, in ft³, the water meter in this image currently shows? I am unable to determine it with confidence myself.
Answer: 792188.27 ft³
